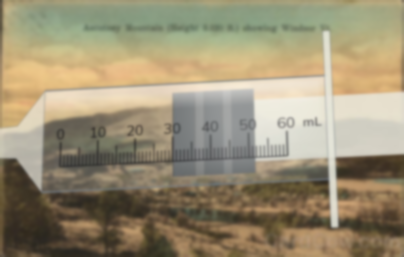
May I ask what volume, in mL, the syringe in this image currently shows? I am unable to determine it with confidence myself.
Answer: 30 mL
